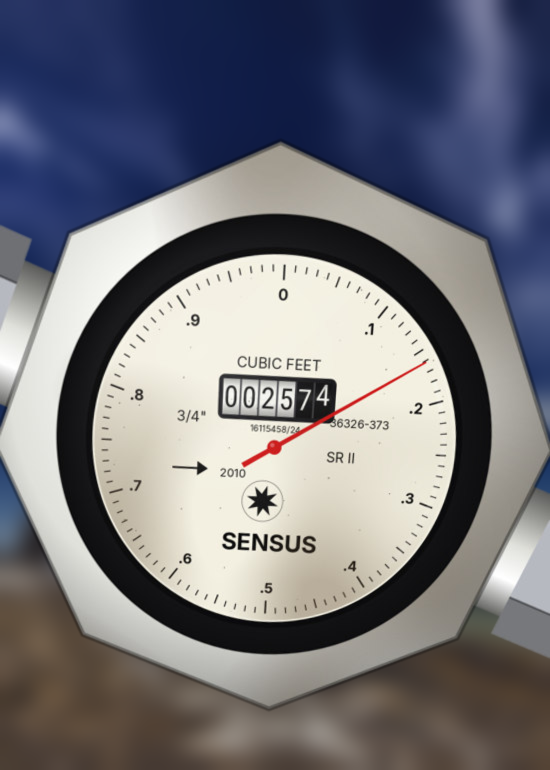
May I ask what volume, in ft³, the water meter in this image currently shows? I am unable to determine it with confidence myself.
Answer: 2574.16 ft³
